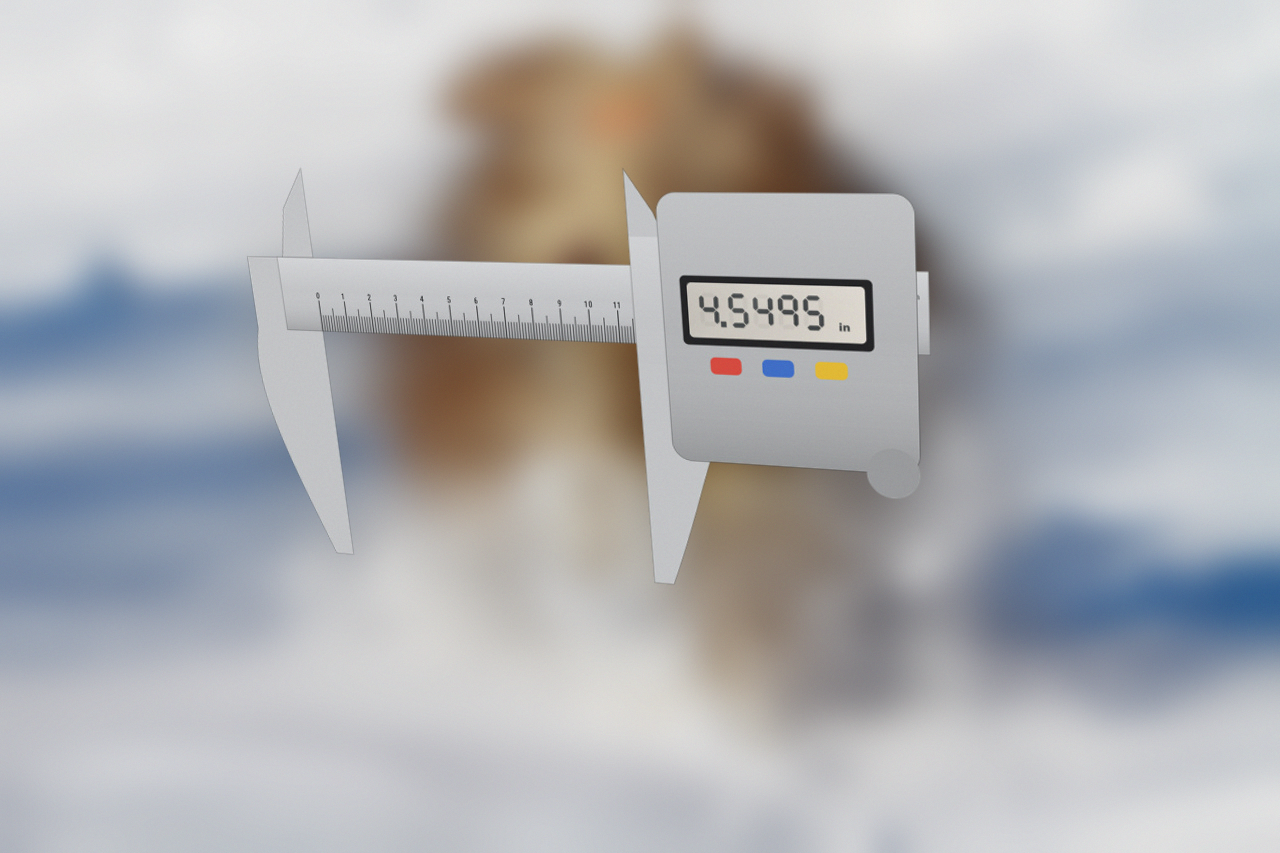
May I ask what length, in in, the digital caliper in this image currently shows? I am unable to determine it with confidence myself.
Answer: 4.5495 in
